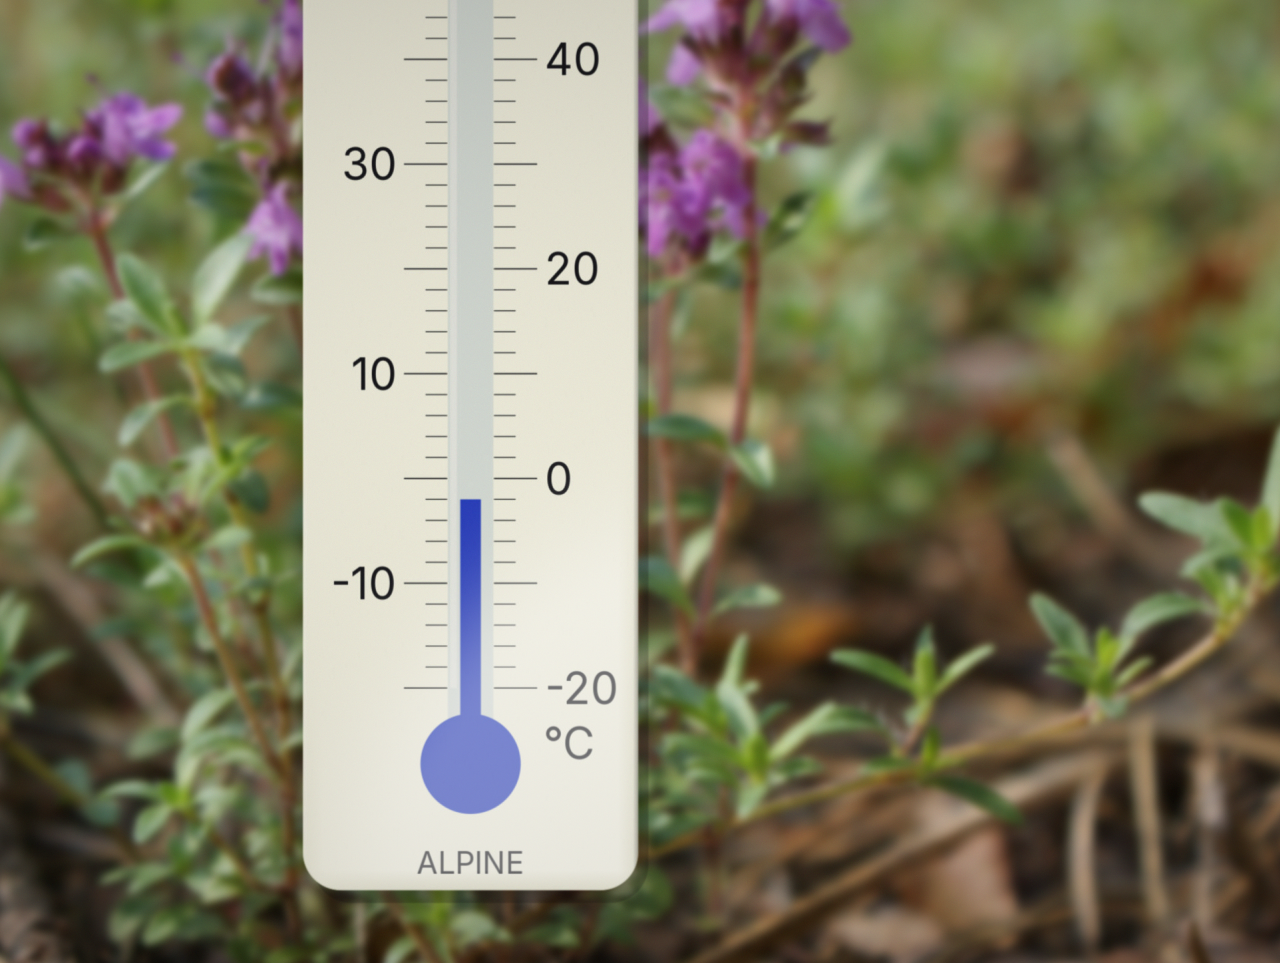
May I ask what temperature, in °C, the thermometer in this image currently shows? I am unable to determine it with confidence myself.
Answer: -2 °C
